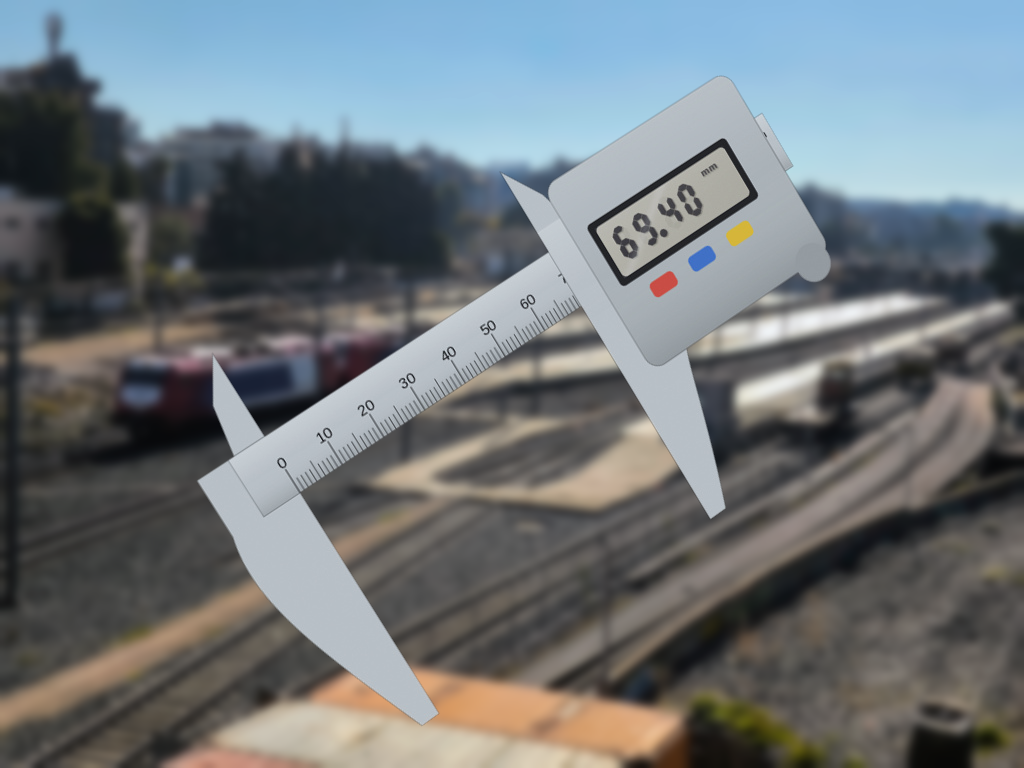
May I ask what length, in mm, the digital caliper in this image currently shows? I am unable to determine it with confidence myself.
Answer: 69.40 mm
